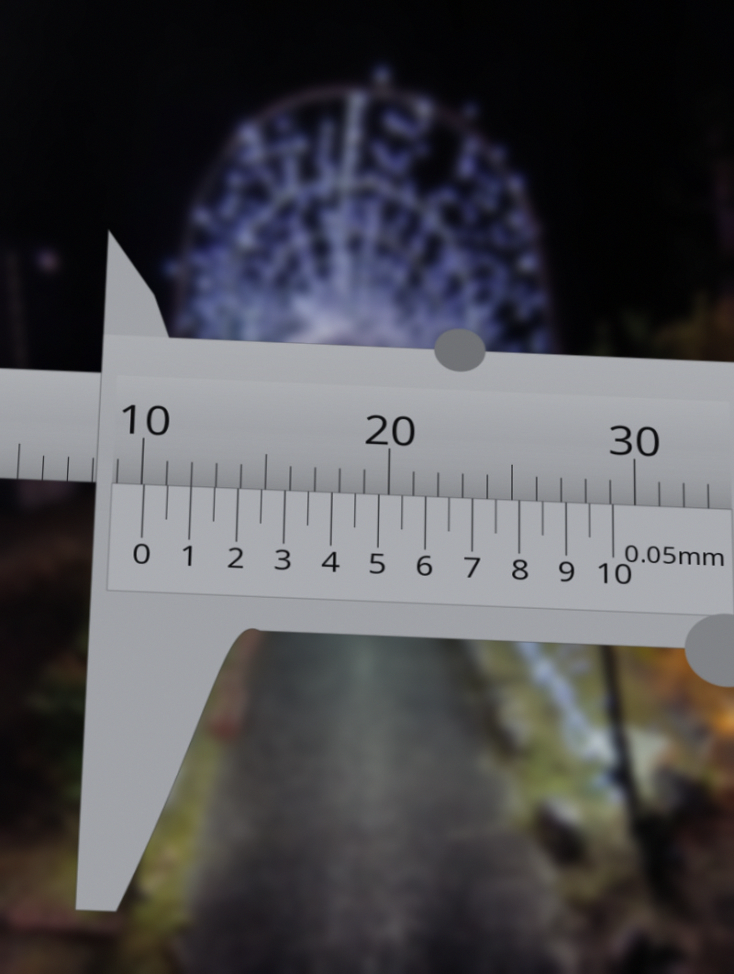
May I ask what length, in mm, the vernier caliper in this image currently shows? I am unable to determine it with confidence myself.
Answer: 10.10 mm
